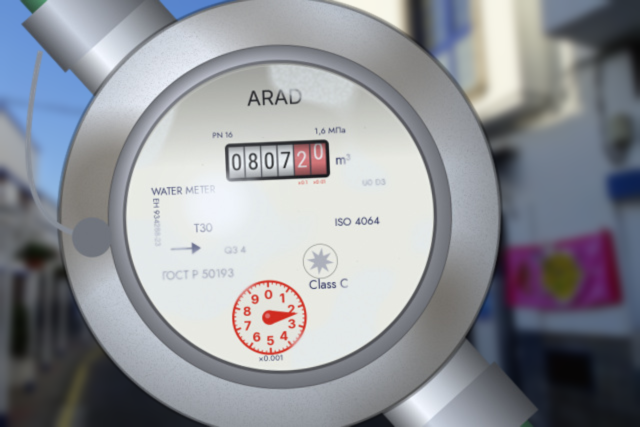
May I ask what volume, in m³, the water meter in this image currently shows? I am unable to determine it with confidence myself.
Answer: 807.202 m³
